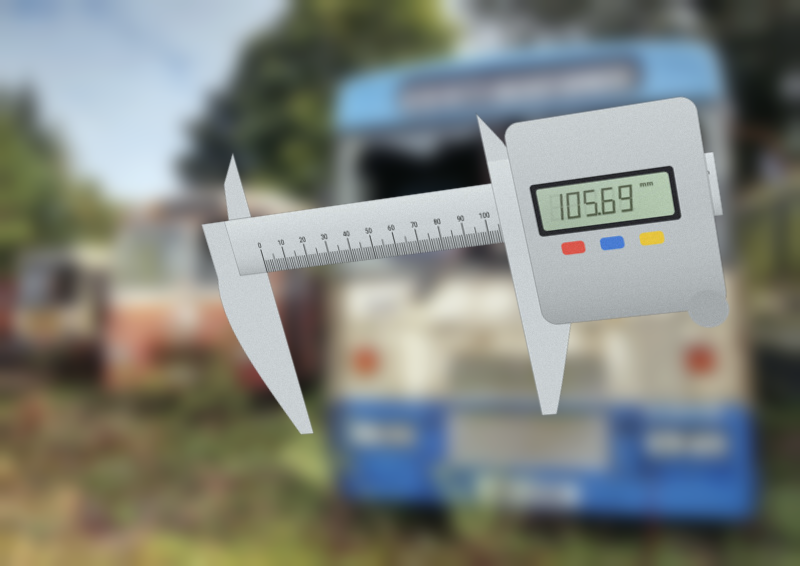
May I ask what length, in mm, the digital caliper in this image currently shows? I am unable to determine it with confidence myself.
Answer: 105.69 mm
